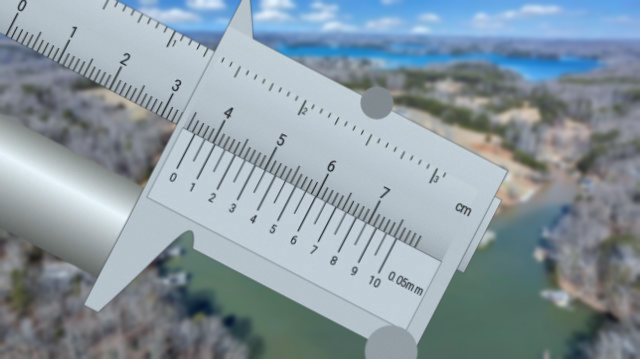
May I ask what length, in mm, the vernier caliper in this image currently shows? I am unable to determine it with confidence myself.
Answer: 36.5 mm
